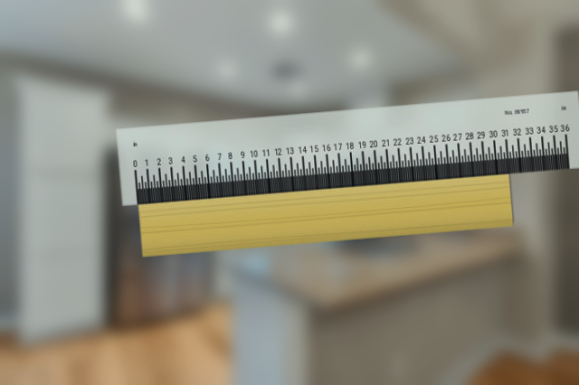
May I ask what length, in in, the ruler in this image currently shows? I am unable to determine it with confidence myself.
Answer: 31 in
